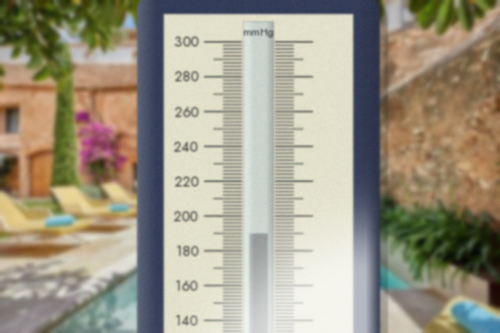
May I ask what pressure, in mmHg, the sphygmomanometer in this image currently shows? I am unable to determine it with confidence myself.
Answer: 190 mmHg
